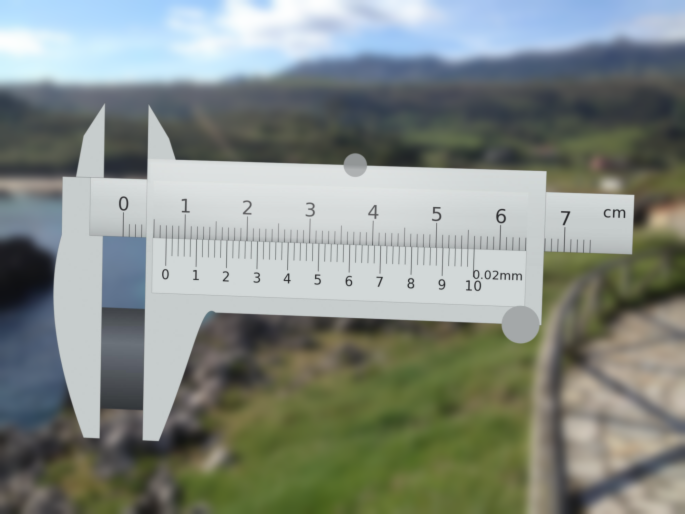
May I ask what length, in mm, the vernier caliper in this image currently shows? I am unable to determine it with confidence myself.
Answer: 7.0 mm
